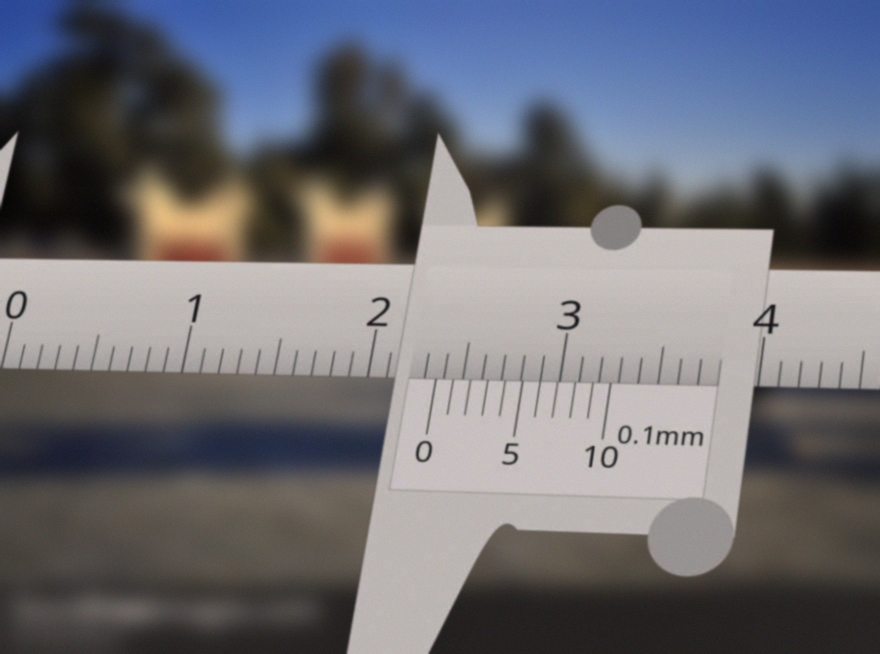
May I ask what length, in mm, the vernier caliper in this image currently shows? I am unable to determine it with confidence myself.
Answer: 23.6 mm
